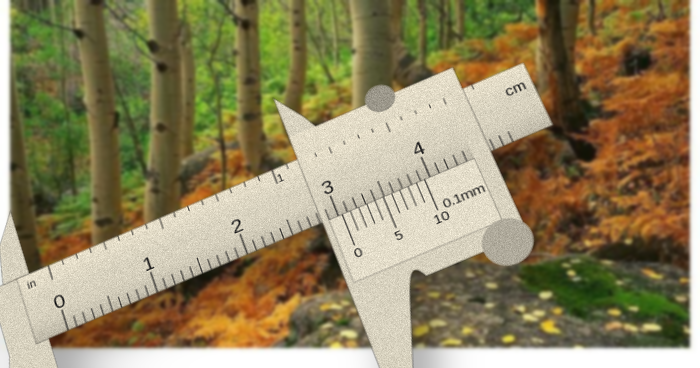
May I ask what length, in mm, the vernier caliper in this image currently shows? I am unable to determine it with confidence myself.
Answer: 30.4 mm
